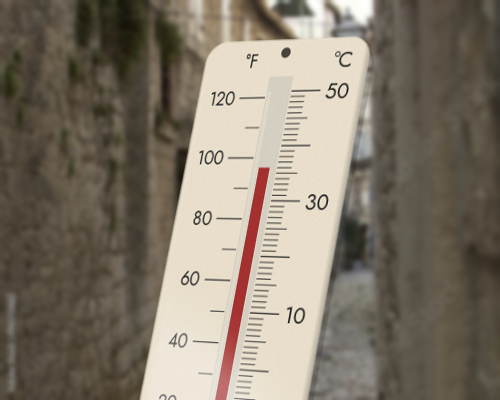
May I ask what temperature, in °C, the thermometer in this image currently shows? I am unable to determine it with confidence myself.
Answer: 36 °C
